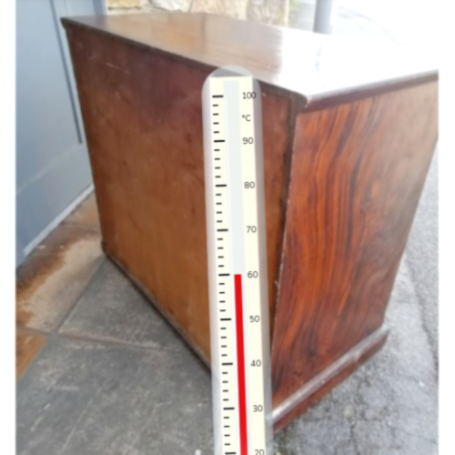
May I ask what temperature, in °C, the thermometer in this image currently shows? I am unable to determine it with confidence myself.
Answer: 60 °C
